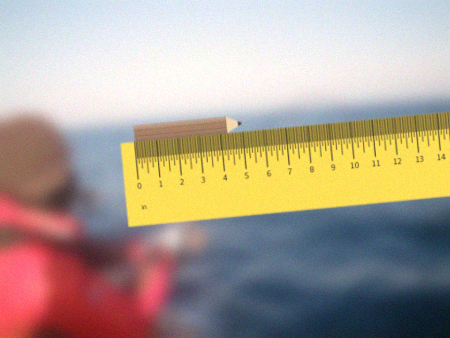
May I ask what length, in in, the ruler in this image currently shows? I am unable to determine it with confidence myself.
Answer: 5 in
